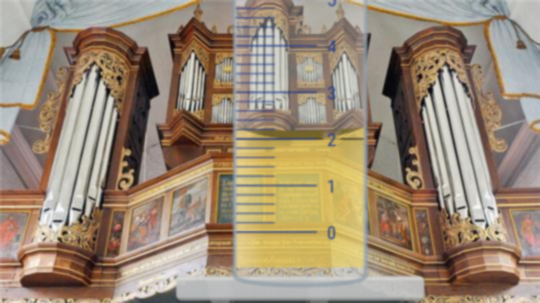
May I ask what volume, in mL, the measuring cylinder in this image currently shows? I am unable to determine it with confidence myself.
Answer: 2 mL
